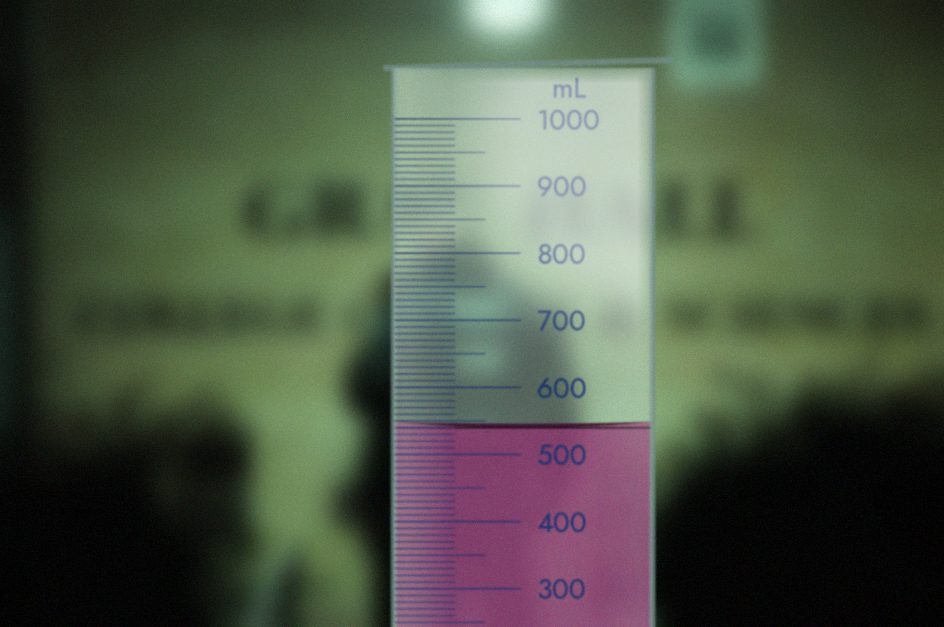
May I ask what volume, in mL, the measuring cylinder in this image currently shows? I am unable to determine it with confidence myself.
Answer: 540 mL
